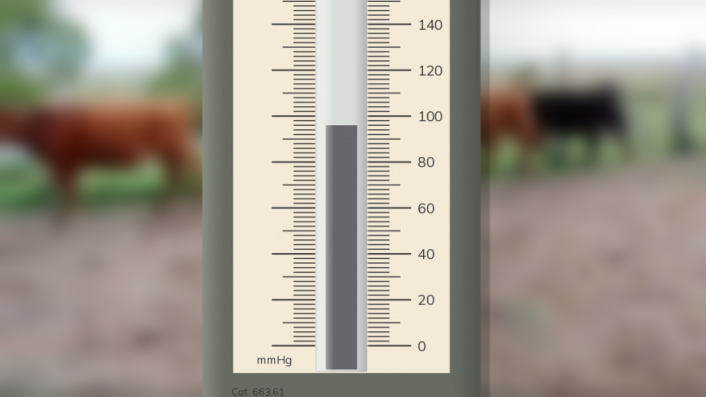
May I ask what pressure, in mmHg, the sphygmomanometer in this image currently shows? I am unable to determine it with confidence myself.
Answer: 96 mmHg
